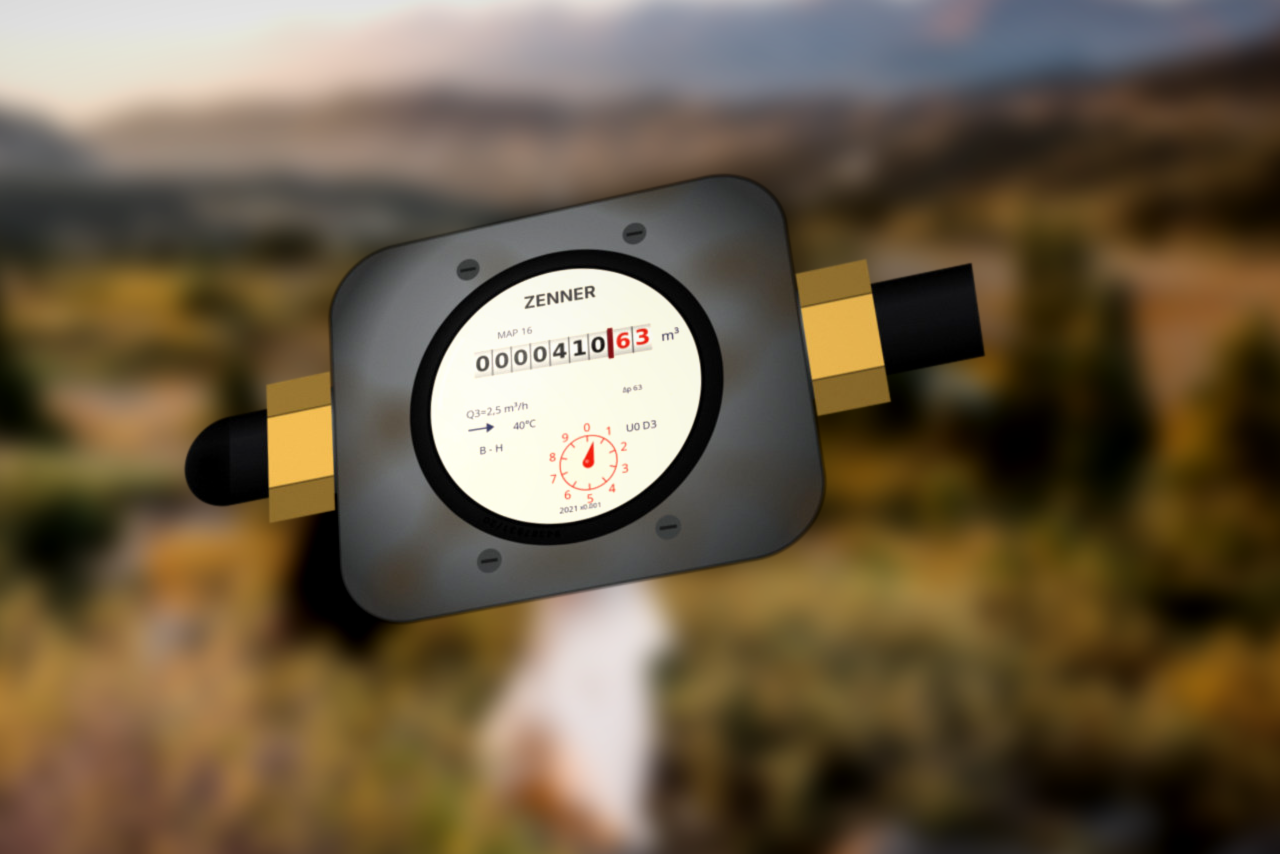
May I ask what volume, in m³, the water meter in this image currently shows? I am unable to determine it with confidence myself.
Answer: 410.630 m³
